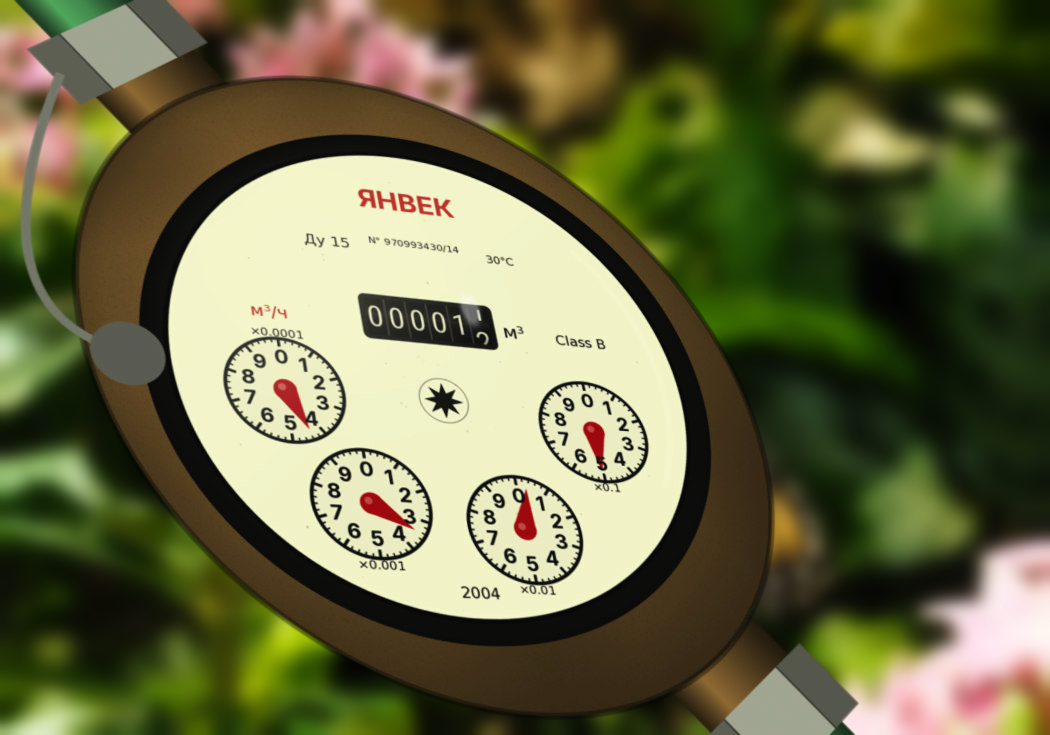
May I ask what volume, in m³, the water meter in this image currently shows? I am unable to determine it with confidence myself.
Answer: 11.5034 m³
